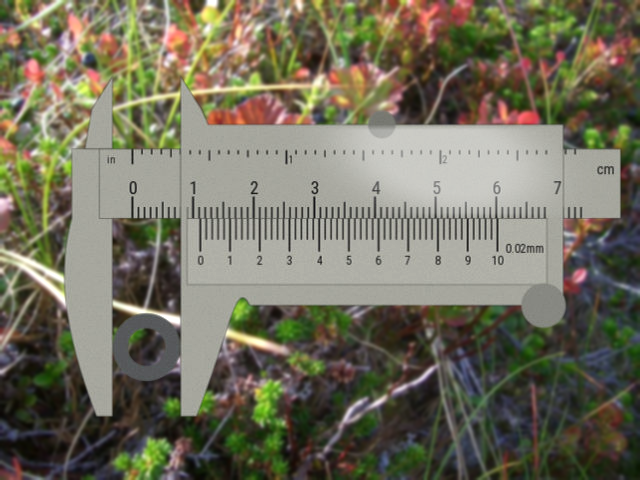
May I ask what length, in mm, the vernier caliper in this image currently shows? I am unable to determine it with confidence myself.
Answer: 11.2 mm
